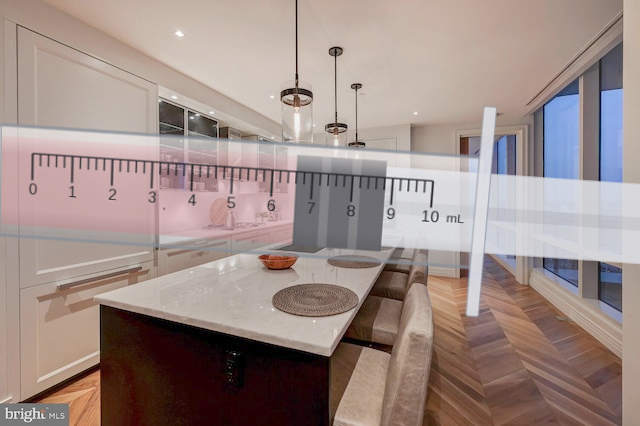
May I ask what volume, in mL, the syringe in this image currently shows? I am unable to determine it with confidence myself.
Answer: 6.6 mL
